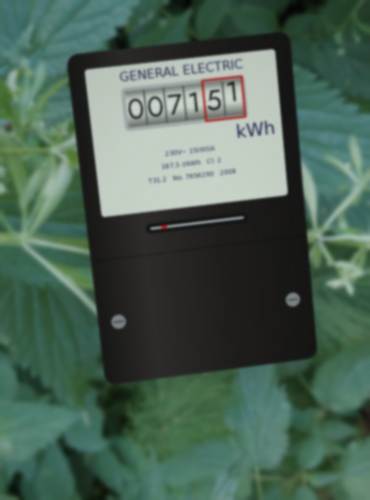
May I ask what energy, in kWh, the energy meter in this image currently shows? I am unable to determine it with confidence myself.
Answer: 71.51 kWh
